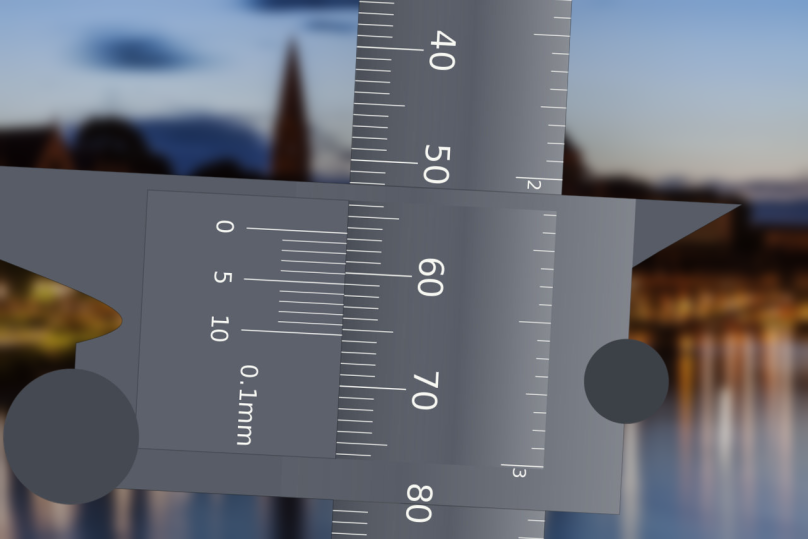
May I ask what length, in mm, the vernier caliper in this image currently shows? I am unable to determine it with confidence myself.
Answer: 56.5 mm
